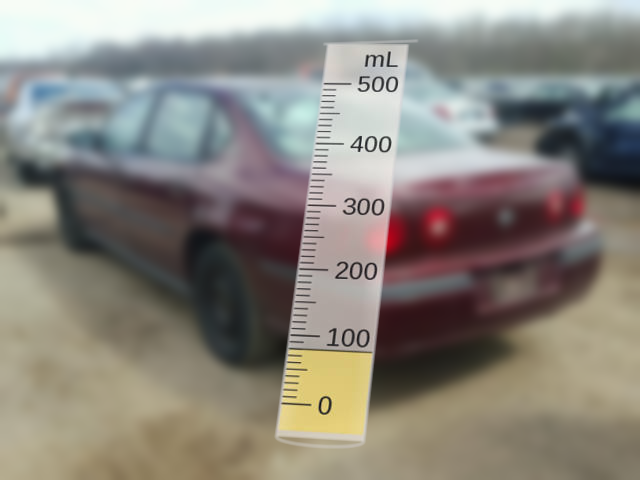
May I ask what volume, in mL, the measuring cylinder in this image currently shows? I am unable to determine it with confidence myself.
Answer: 80 mL
